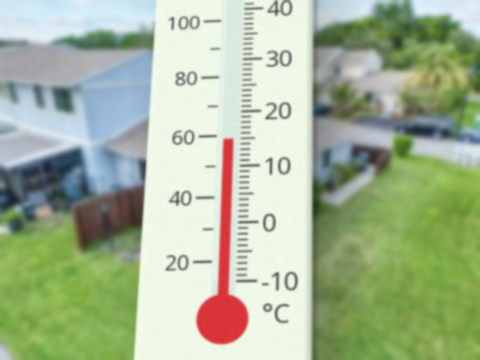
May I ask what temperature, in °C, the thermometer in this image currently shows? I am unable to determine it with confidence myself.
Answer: 15 °C
